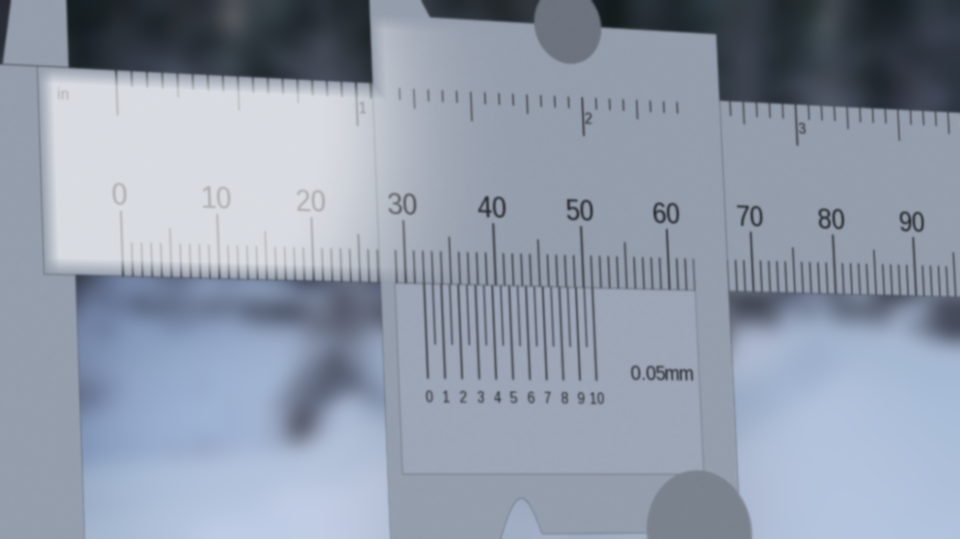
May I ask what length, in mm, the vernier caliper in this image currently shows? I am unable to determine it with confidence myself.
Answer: 32.0 mm
